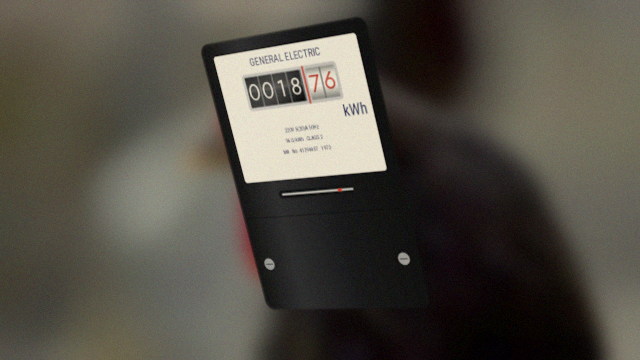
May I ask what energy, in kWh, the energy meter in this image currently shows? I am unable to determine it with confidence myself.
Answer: 18.76 kWh
